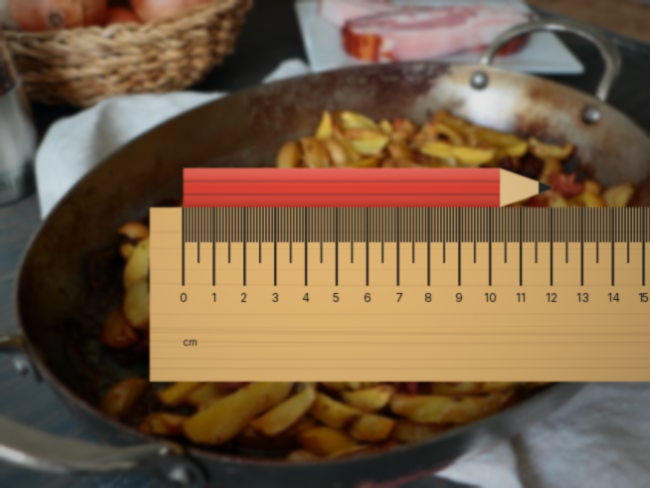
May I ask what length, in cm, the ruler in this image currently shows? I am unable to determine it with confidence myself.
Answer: 12 cm
